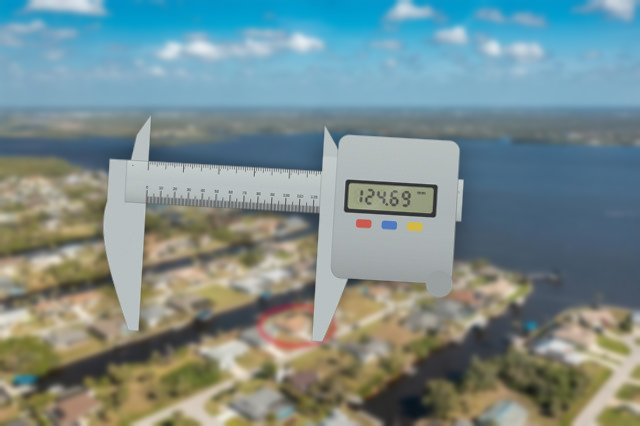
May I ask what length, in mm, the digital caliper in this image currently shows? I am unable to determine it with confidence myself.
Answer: 124.69 mm
